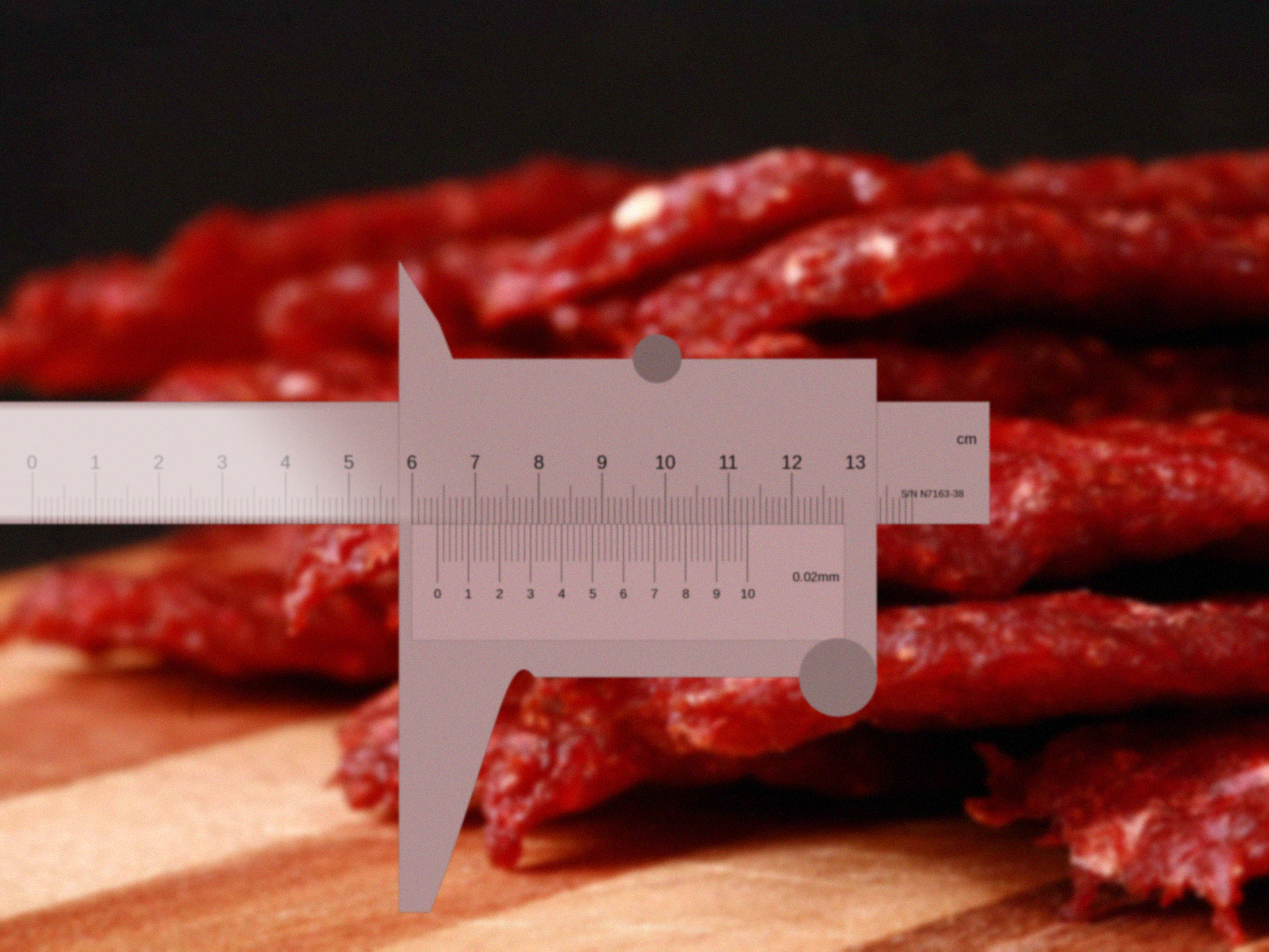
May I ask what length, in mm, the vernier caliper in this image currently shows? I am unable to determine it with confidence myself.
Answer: 64.0 mm
